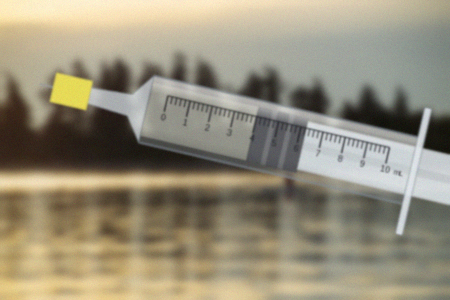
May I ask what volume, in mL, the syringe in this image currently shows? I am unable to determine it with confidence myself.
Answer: 4 mL
